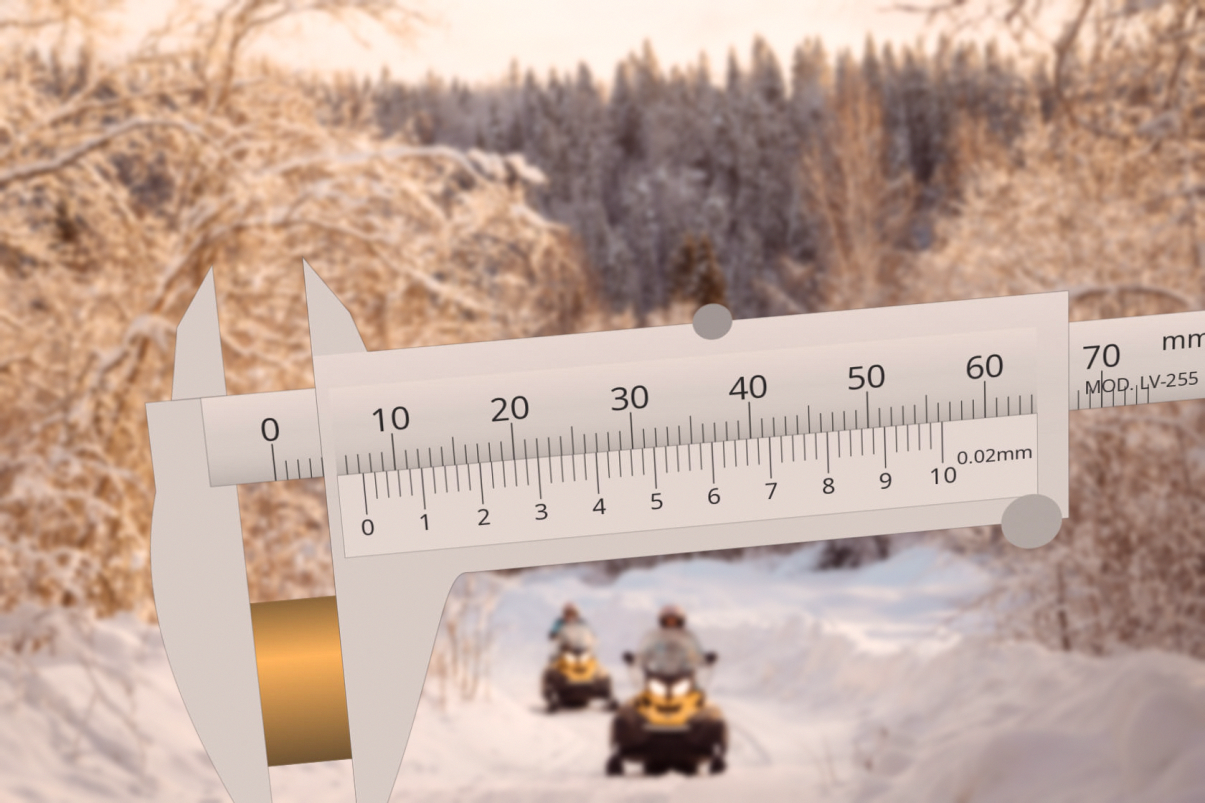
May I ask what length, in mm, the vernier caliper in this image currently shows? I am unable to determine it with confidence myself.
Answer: 7.3 mm
